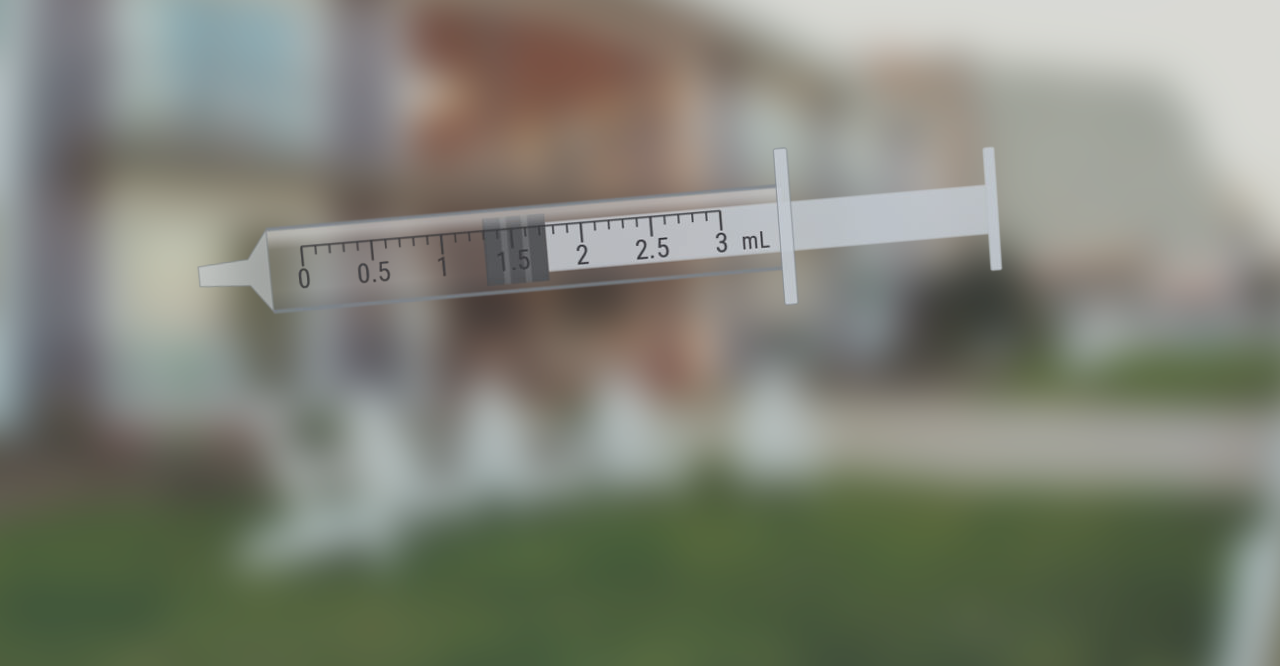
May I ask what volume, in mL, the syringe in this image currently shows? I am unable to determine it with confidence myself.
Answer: 1.3 mL
